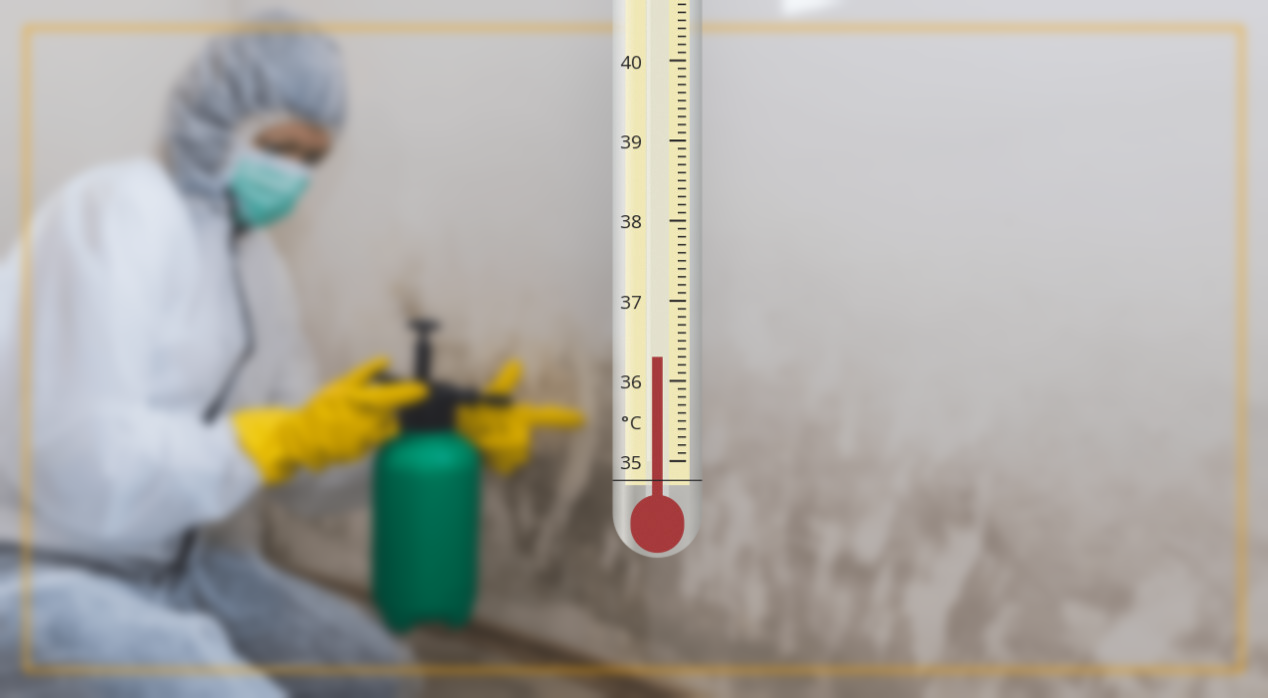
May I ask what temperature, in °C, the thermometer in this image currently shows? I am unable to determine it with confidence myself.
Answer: 36.3 °C
